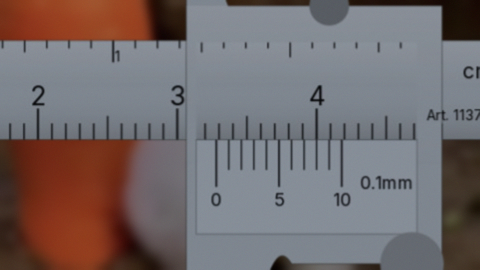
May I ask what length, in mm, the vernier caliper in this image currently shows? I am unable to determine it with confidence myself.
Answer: 32.8 mm
